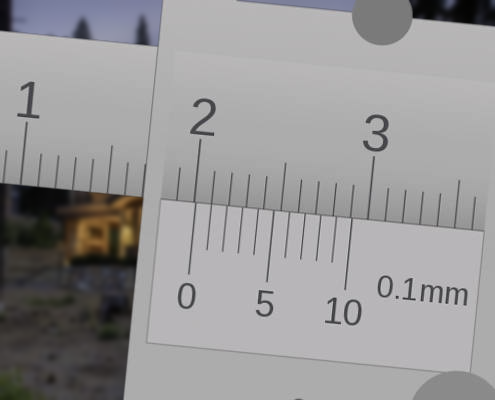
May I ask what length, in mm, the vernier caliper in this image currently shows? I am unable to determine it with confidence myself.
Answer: 20.1 mm
